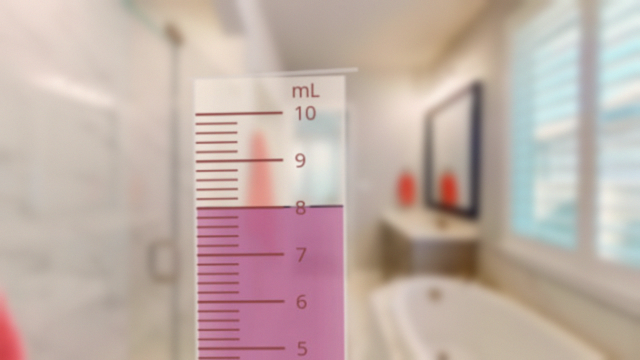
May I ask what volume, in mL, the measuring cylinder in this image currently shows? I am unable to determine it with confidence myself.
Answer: 8 mL
